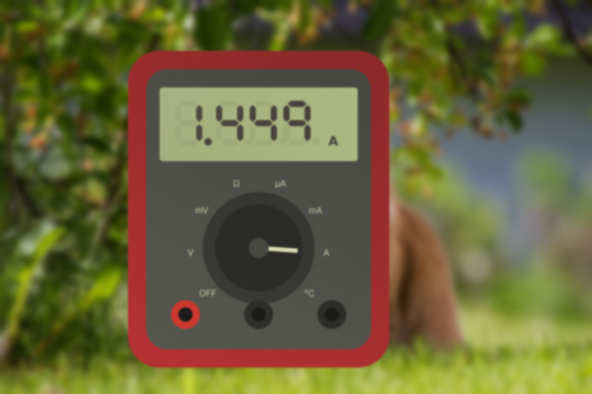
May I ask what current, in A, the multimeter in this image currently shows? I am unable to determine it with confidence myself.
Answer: 1.449 A
